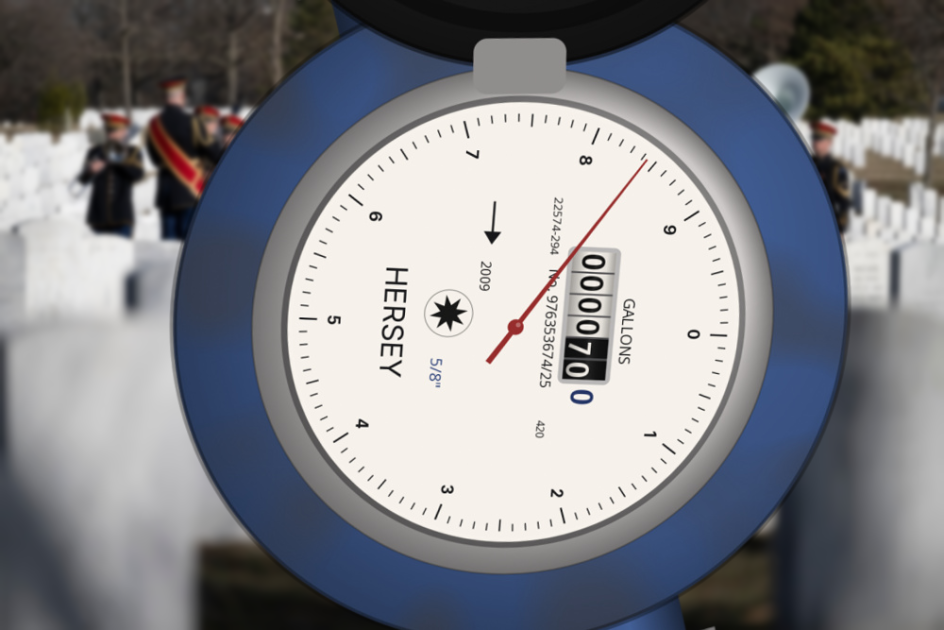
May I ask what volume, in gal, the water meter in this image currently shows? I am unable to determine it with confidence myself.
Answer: 698.4 gal
